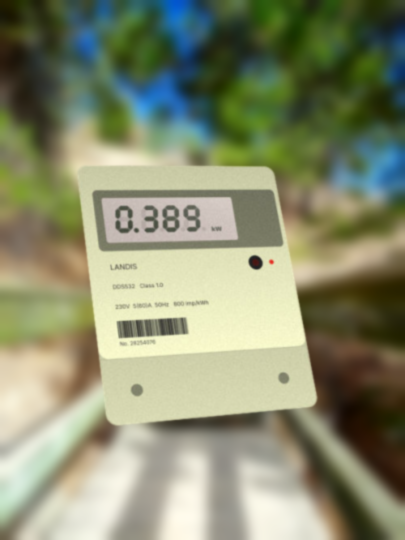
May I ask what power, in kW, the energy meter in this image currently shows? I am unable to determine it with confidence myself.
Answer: 0.389 kW
